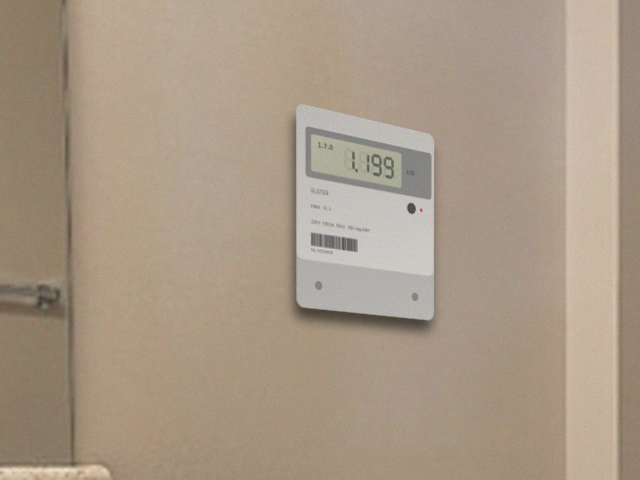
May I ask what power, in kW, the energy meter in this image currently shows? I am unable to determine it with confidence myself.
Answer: 1.199 kW
